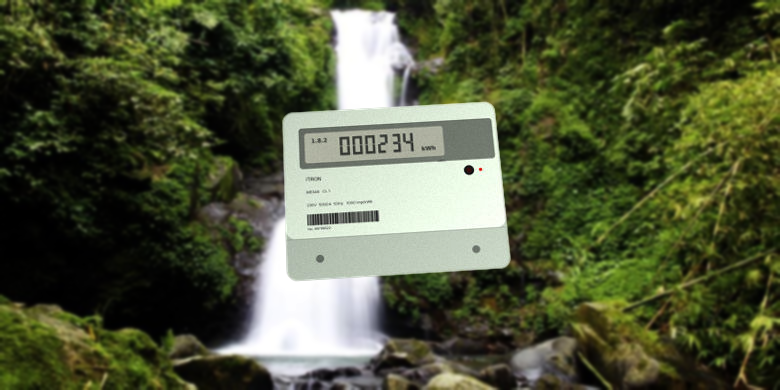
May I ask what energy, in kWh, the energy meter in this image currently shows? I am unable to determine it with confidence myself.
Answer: 234 kWh
